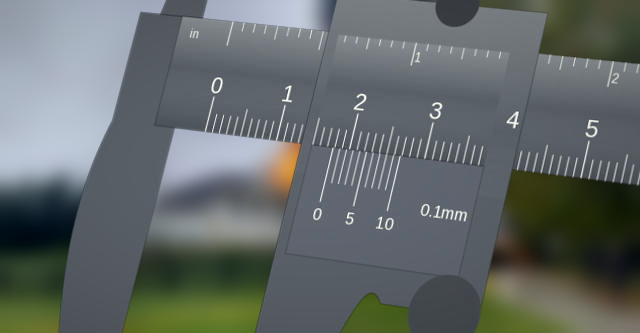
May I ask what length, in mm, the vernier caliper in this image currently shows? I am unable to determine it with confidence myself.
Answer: 17.8 mm
